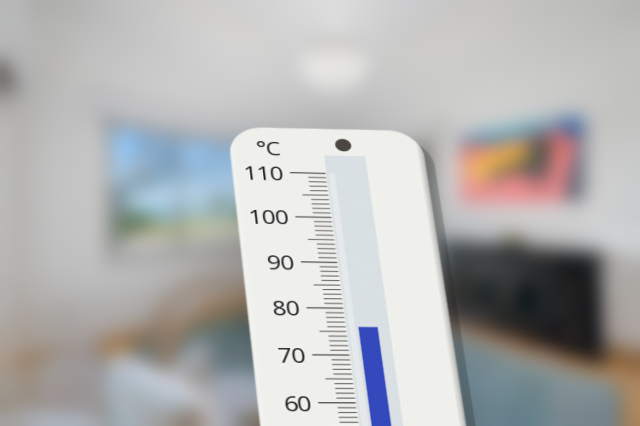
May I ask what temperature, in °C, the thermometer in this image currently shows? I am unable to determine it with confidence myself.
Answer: 76 °C
